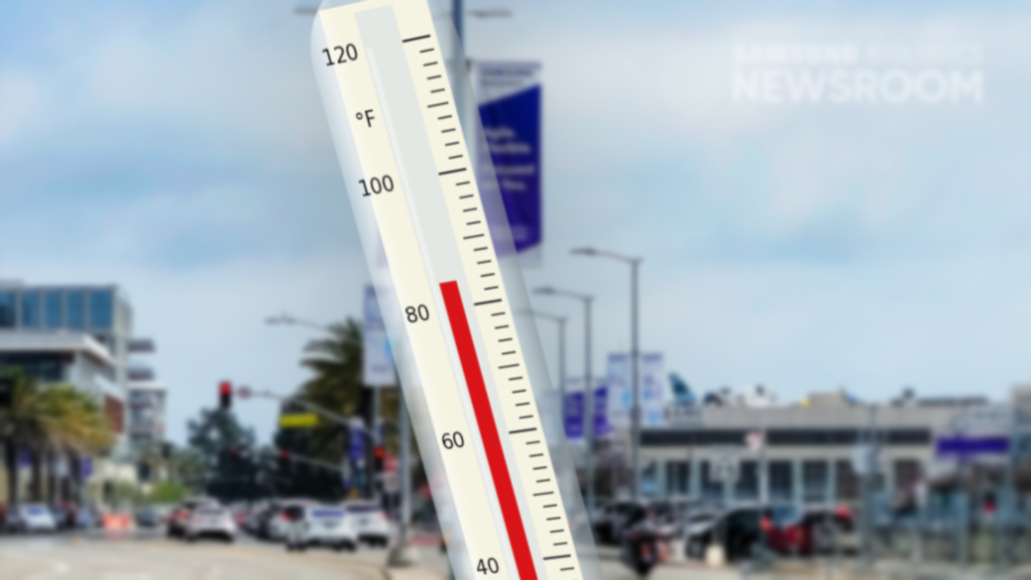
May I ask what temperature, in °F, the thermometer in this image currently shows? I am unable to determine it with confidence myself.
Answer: 84 °F
